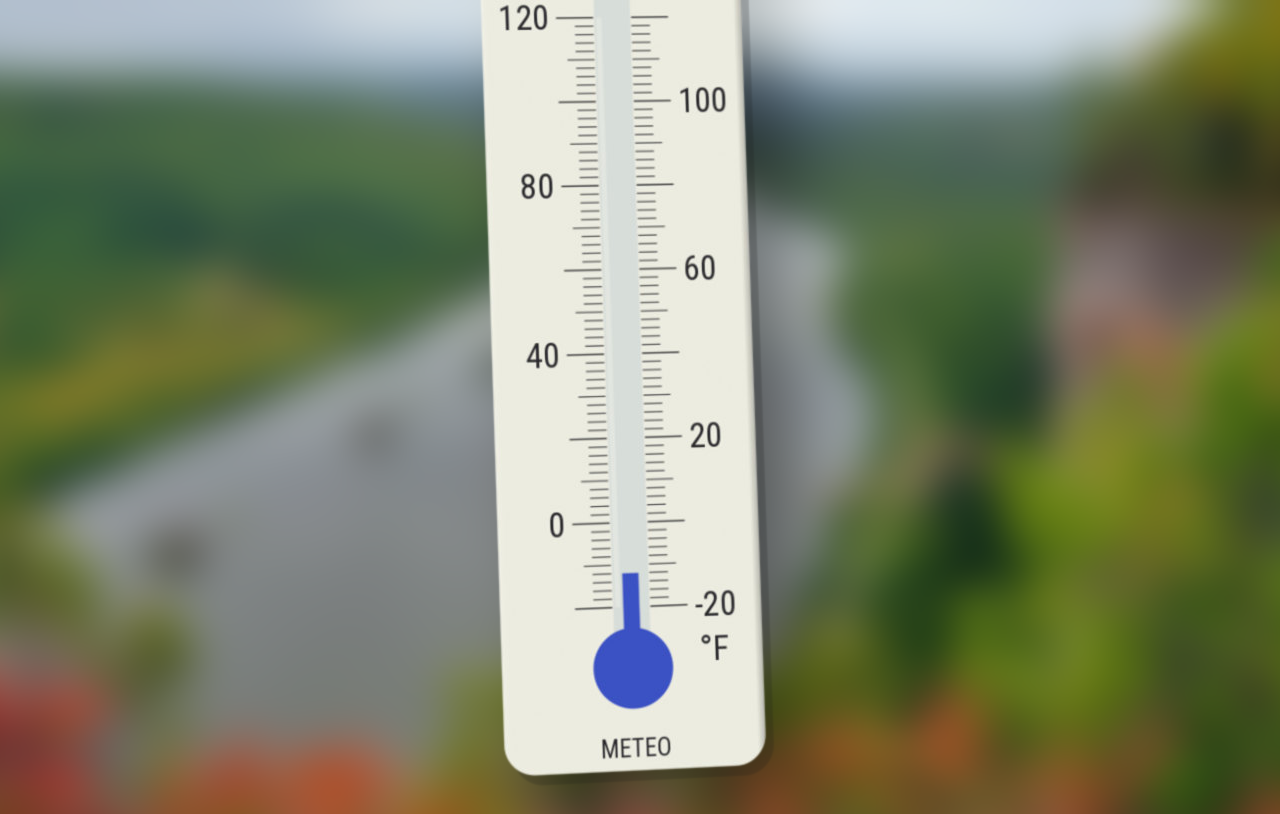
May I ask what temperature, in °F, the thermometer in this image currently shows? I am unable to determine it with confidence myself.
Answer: -12 °F
